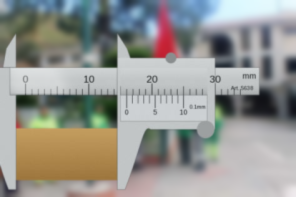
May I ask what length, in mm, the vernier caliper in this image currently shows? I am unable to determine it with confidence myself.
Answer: 16.0 mm
